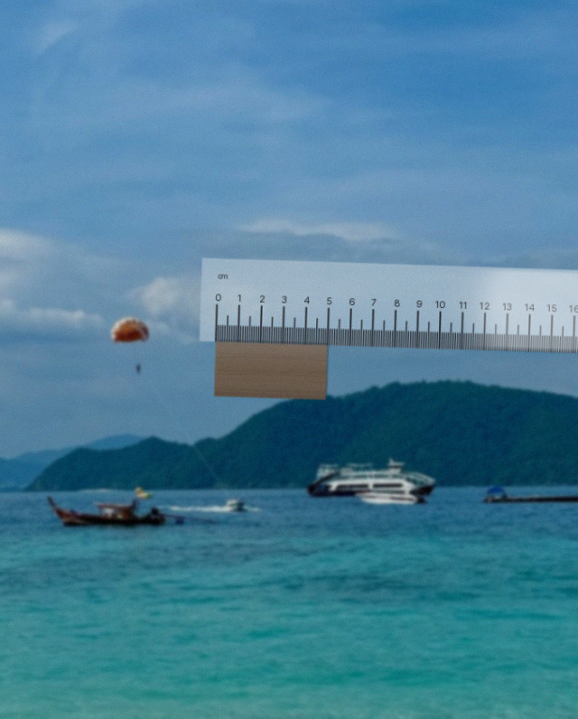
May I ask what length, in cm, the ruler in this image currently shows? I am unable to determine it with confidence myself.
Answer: 5 cm
